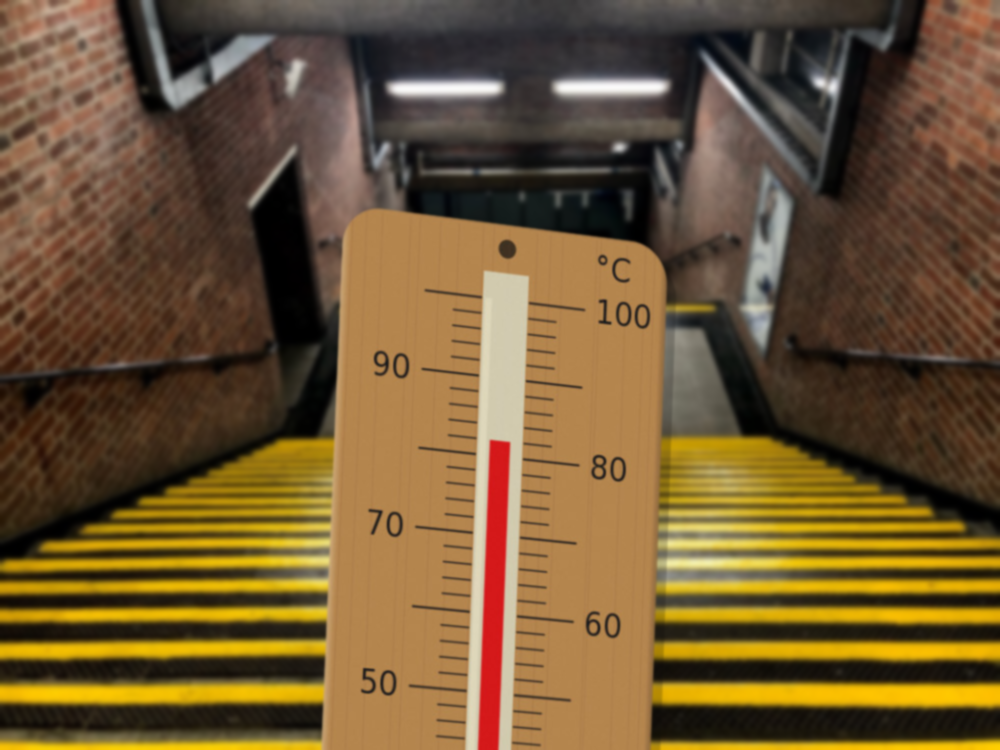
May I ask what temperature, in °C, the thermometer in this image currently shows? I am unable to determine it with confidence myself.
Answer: 82 °C
